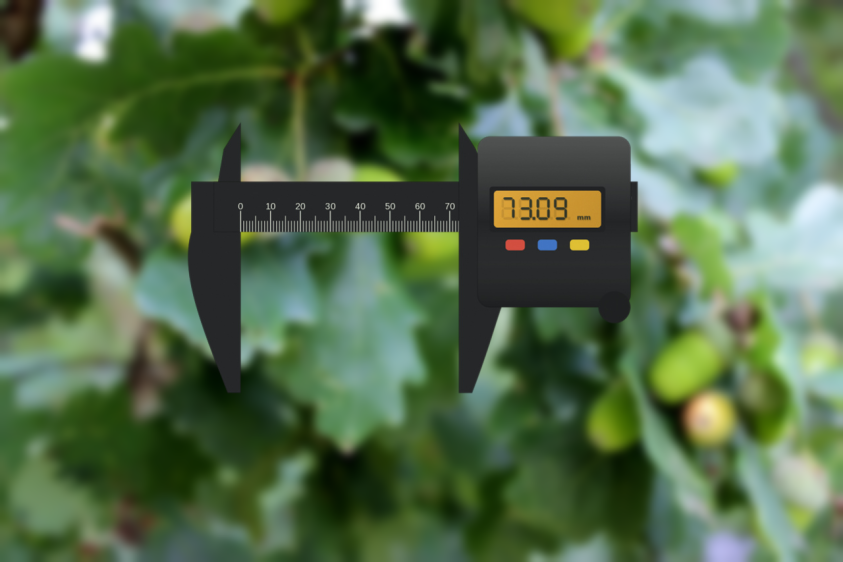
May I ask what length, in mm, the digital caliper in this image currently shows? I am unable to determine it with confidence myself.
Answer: 73.09 mm
